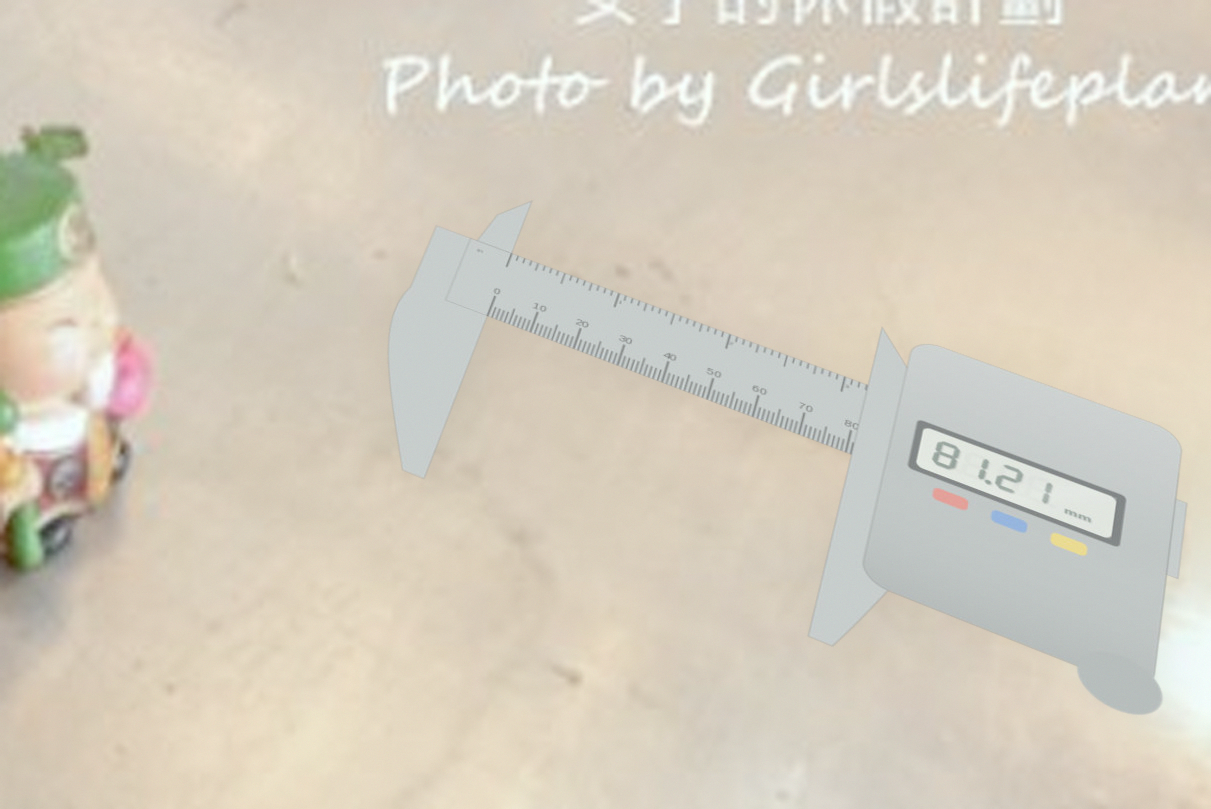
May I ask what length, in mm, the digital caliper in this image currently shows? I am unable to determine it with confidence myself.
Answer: 81.21 mm
